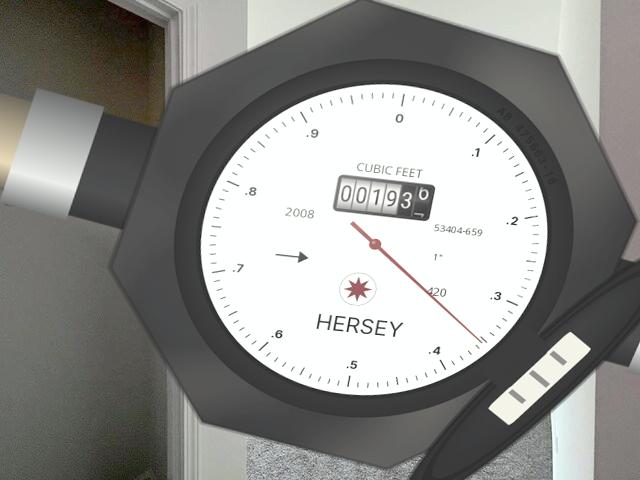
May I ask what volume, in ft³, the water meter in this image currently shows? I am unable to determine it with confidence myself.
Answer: 1936.35 ft³
